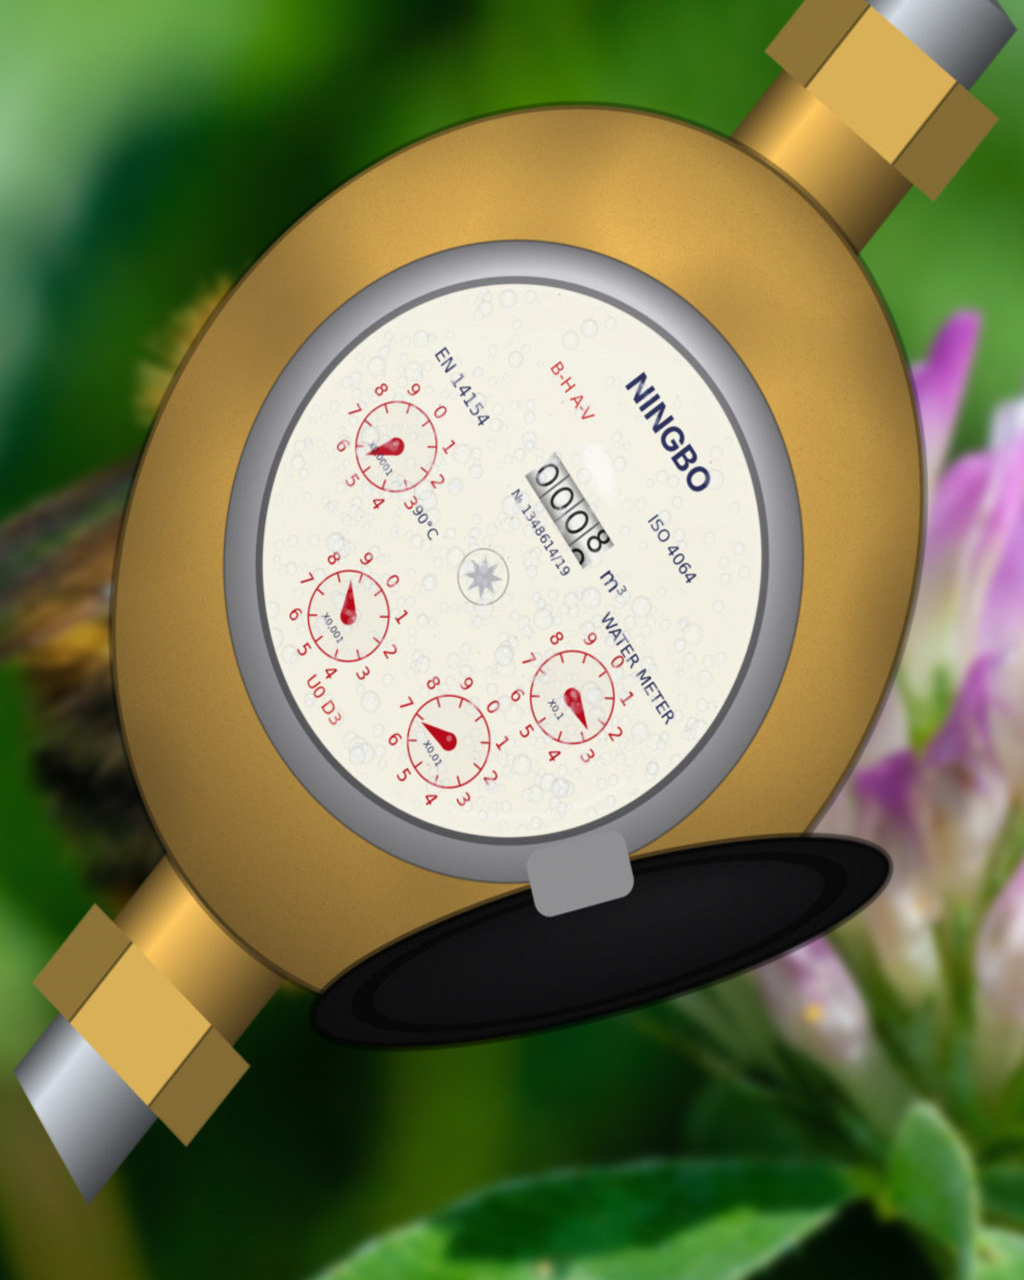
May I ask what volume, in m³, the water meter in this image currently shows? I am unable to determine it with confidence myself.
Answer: 8.2685 m³
